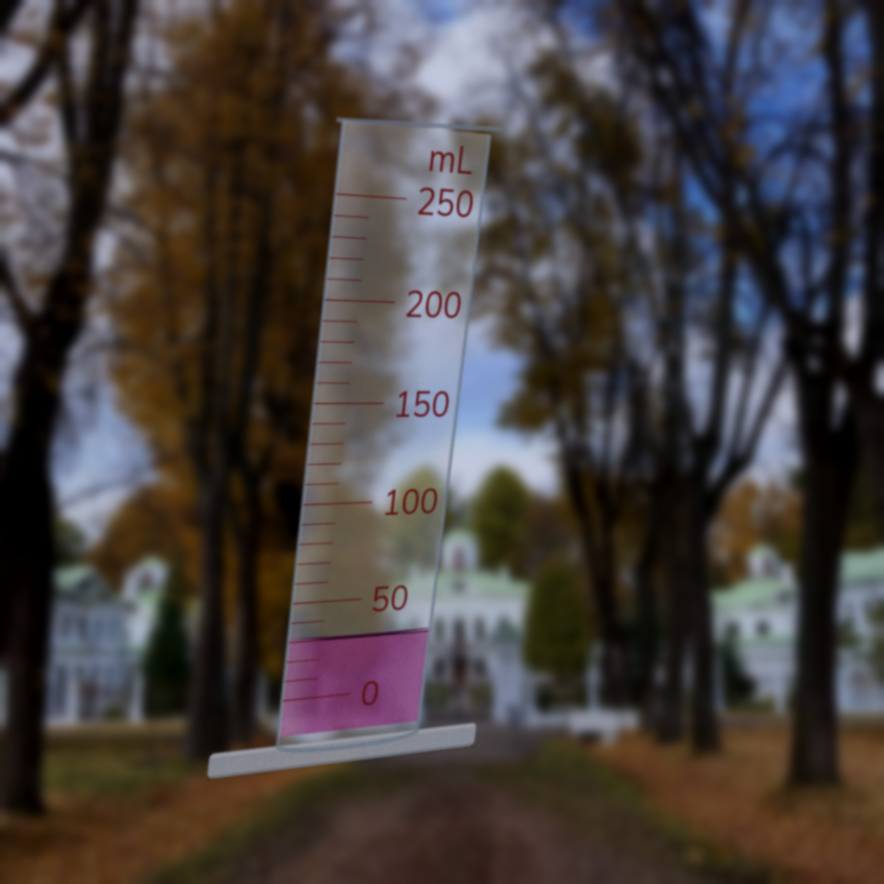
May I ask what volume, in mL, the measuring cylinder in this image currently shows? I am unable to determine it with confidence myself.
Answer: 30 mL
